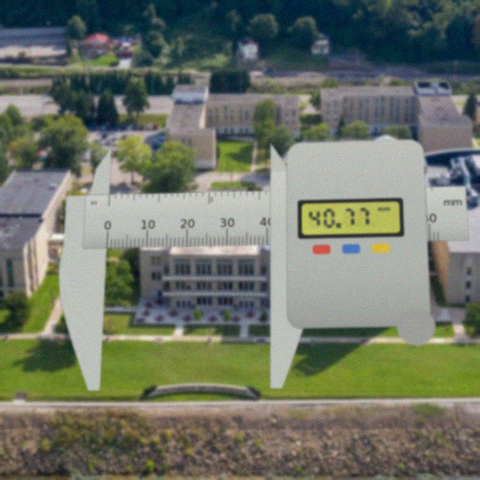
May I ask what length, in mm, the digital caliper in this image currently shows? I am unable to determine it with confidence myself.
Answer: 40.77 mm
